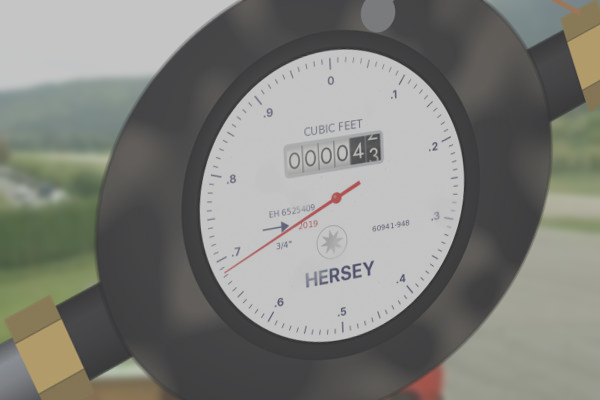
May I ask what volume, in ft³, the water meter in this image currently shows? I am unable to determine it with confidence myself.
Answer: 42.68 ft³
